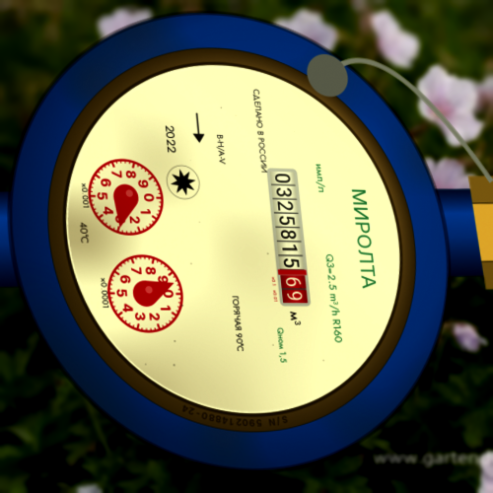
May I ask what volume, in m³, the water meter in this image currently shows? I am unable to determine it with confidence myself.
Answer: 325815.6929 m³
